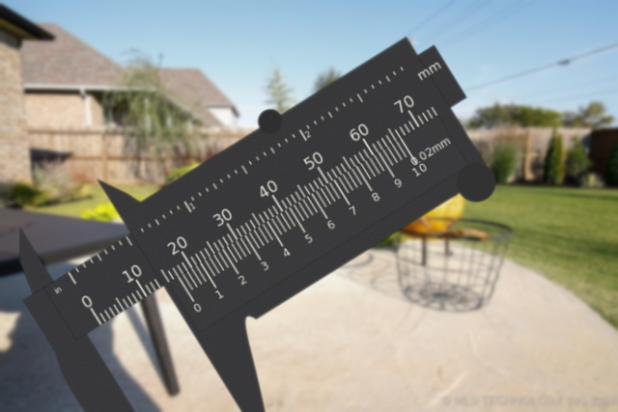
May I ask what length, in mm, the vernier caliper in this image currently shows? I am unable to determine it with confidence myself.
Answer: 17.0 mm
